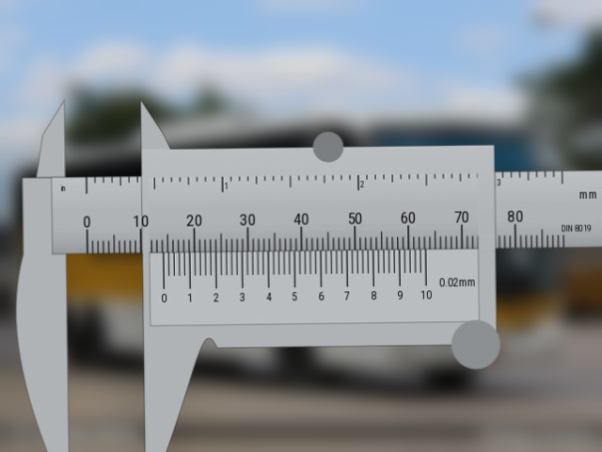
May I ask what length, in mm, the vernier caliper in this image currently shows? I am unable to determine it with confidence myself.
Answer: 14.2 mm
